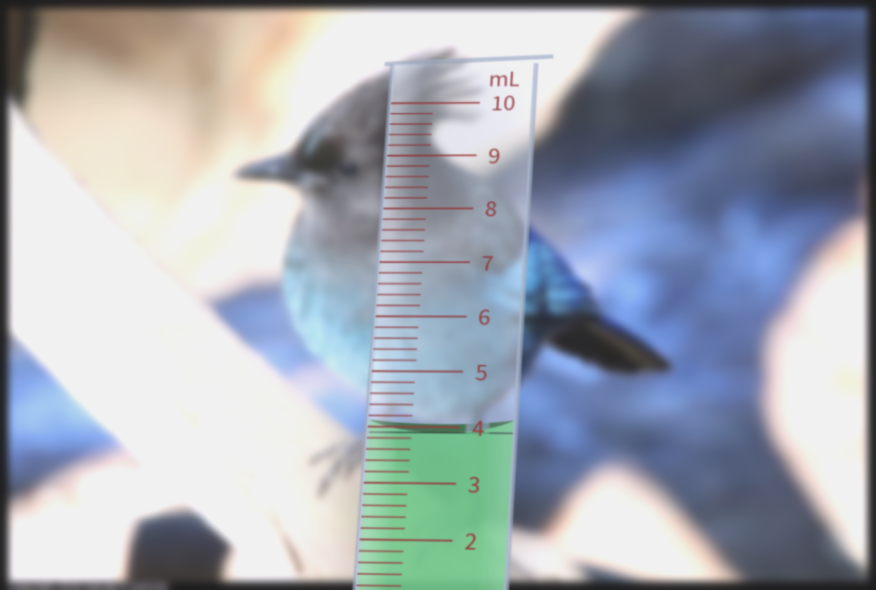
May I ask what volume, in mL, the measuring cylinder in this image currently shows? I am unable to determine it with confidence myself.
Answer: 3.9 mL
